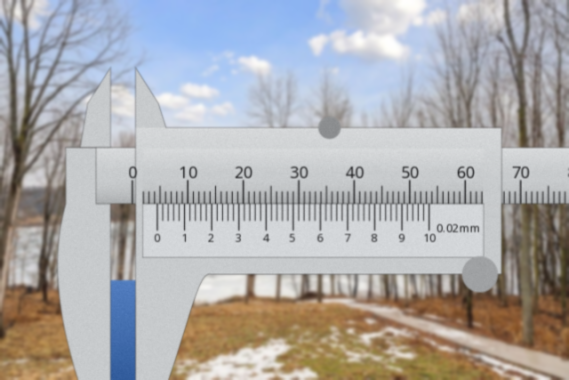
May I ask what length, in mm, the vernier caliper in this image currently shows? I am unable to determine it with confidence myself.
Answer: 4.5 mm
